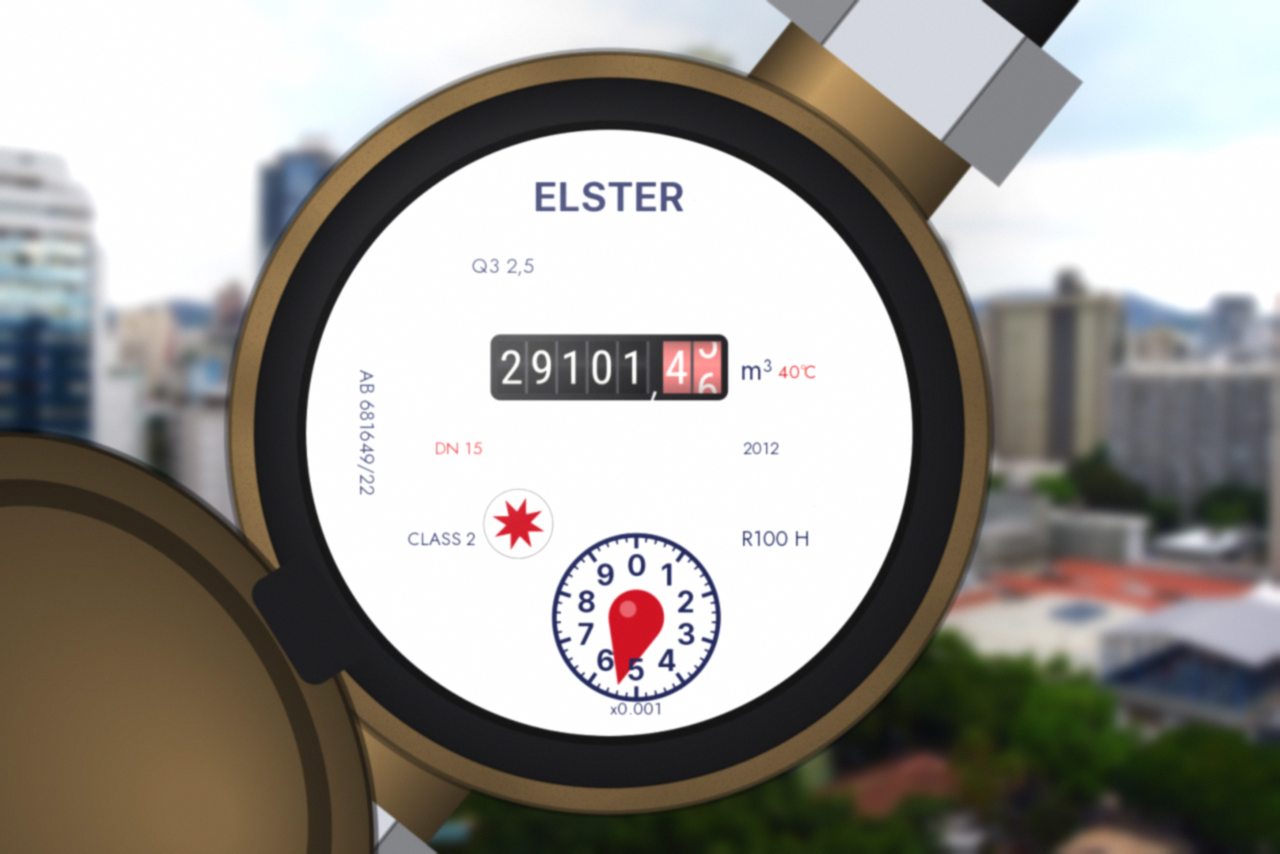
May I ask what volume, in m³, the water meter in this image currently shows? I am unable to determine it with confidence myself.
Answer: 29101.455 m³
